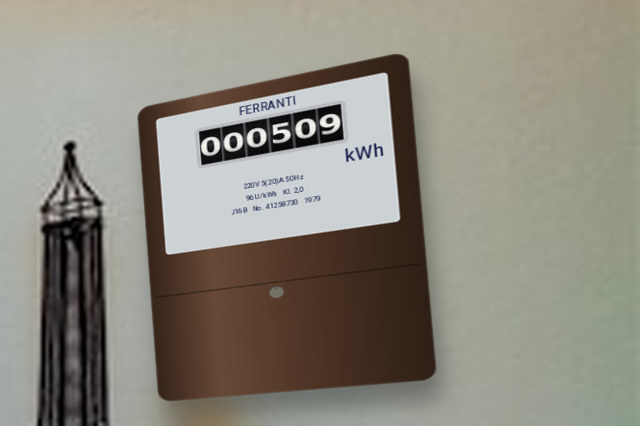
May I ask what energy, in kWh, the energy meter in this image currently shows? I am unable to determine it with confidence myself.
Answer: 509 kWh
